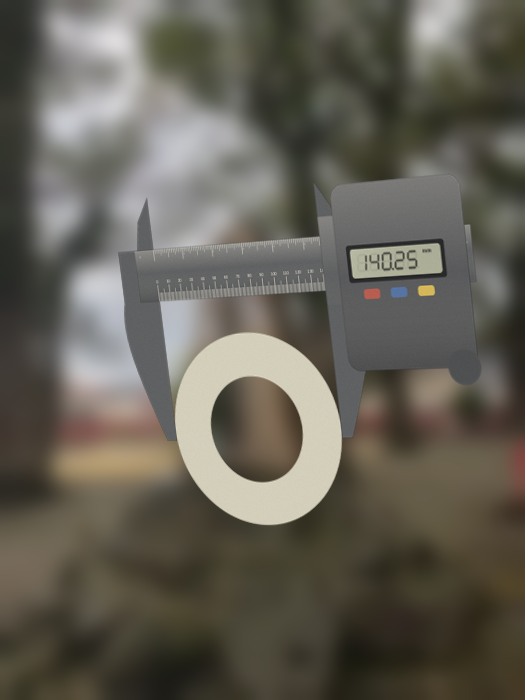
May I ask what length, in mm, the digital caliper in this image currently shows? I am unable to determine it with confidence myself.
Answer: 140.25 mm
